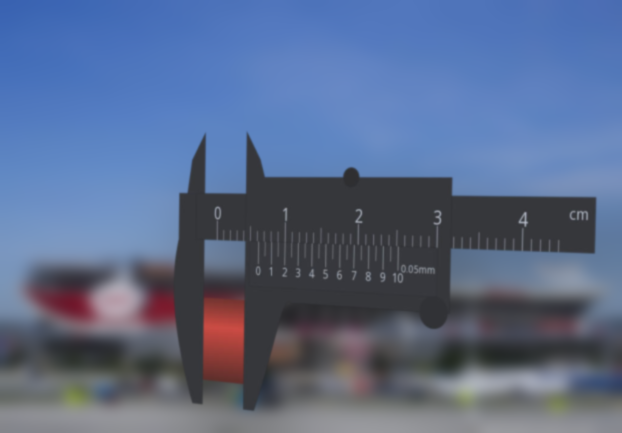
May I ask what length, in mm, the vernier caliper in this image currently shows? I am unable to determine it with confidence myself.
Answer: 6.2 mm
